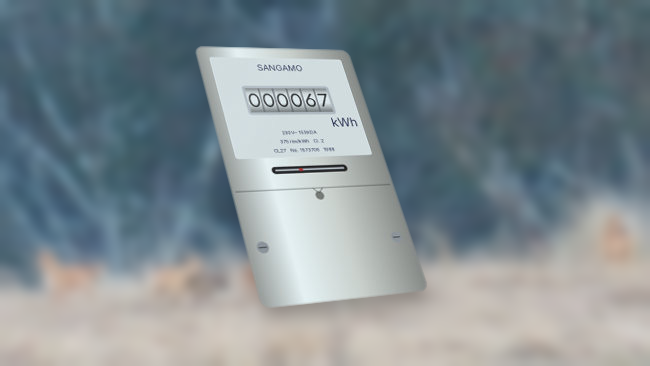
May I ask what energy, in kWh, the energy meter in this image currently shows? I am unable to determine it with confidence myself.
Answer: 67 kWh
